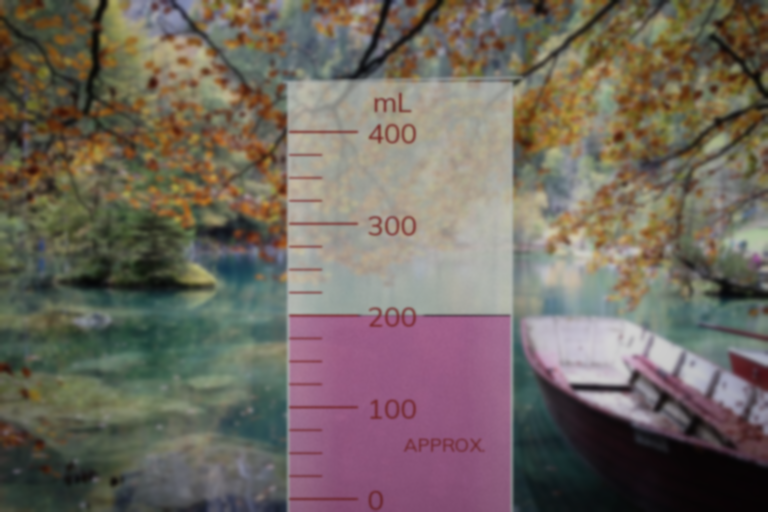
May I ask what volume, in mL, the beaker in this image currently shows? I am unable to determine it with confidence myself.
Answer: 200 mL
